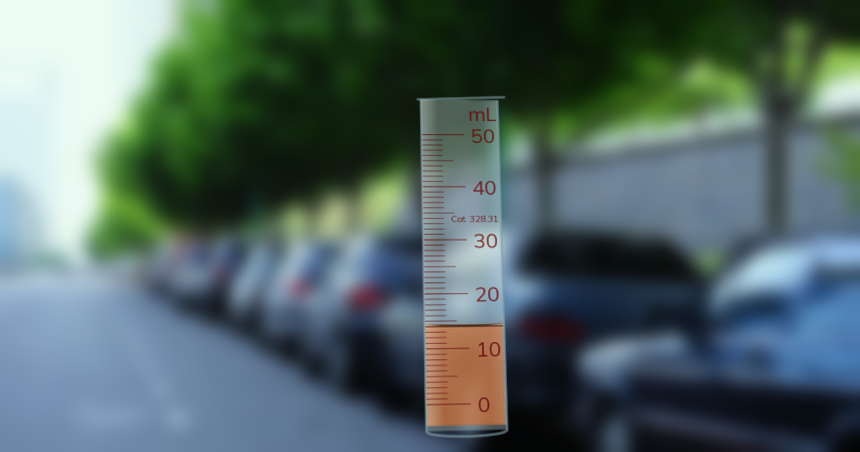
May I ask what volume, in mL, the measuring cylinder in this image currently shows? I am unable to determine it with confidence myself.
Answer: 14 mL
